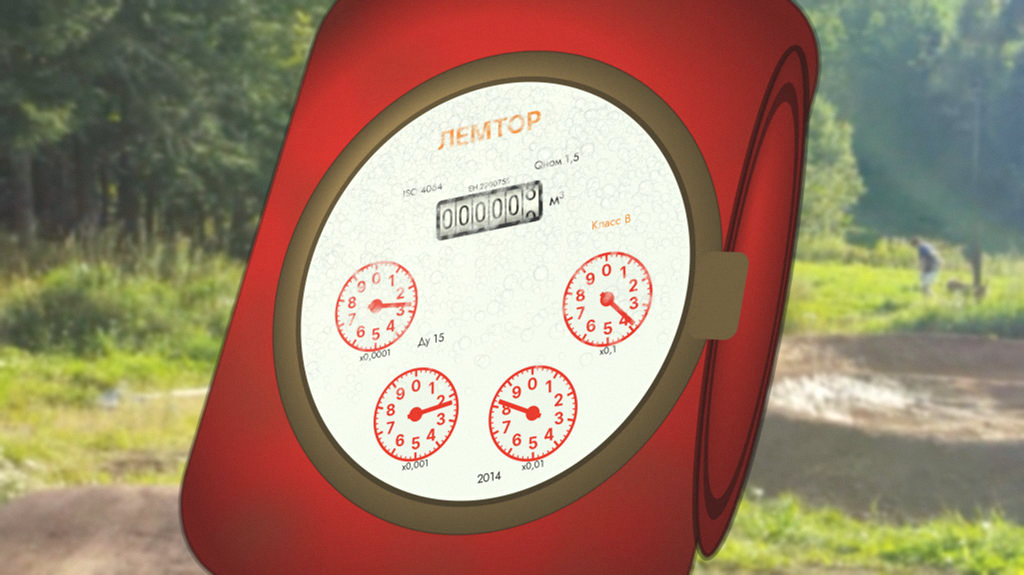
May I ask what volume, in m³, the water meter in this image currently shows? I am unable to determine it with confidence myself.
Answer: 8.3822 m³
